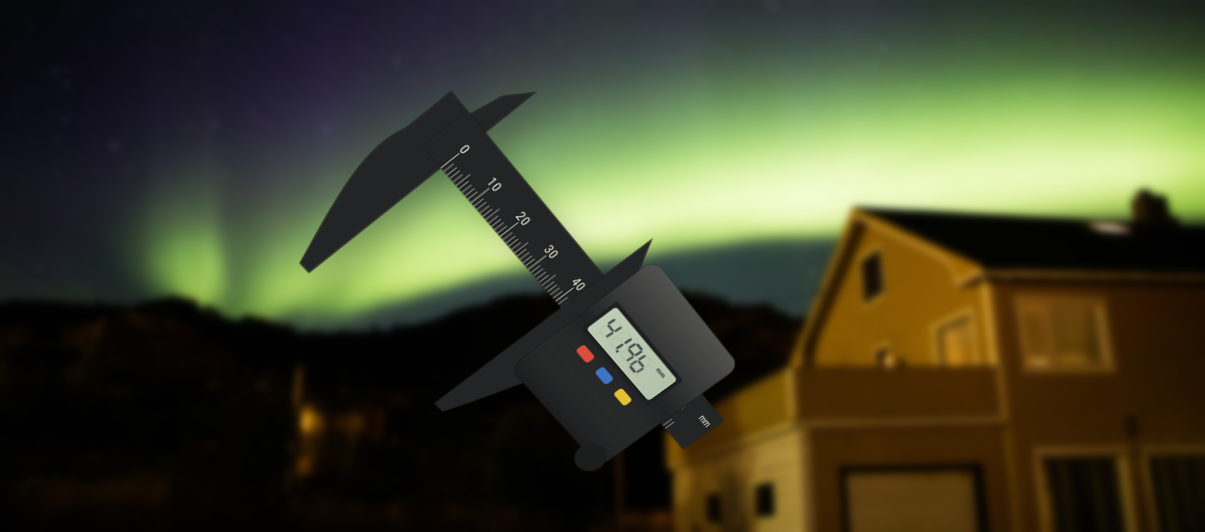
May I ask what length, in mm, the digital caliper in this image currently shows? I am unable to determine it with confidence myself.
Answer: 41.96 mm
